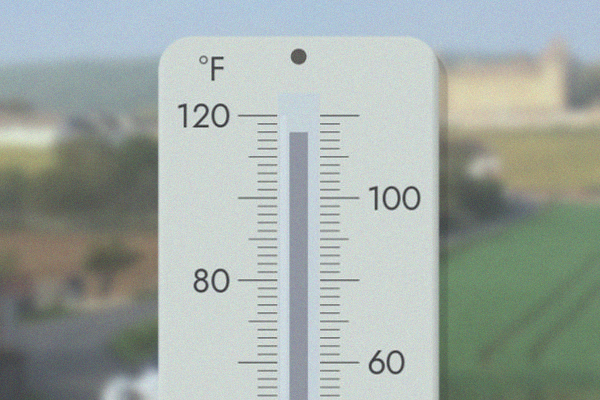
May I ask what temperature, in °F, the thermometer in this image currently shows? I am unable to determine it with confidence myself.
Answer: 116 °F
